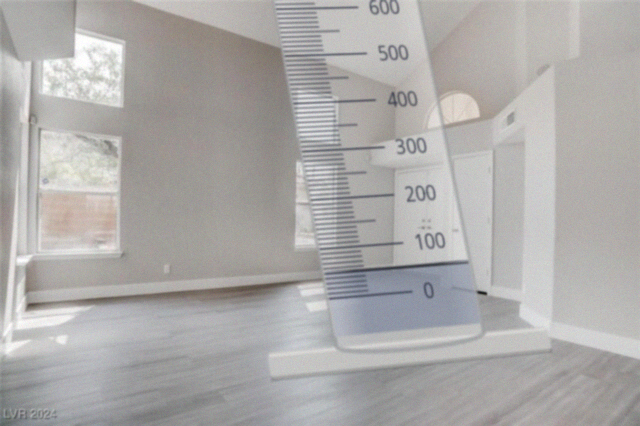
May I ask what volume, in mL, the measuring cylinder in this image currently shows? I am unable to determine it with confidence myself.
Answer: 50 mL
